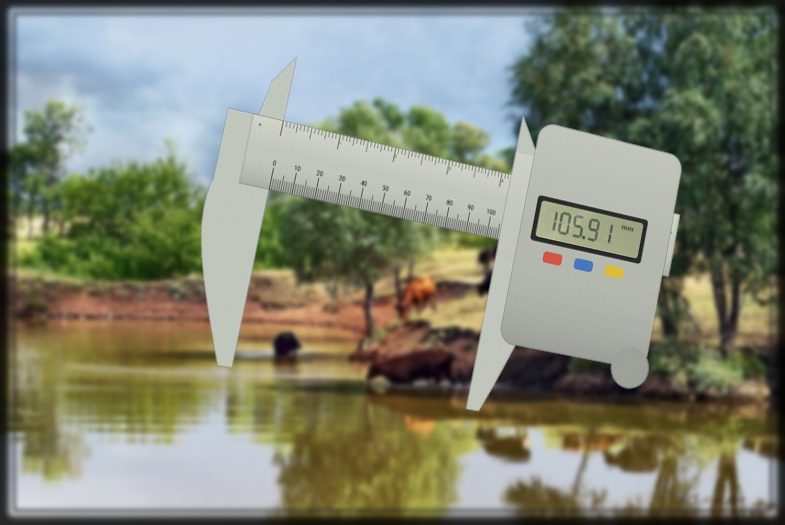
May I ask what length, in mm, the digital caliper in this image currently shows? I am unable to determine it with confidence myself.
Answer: 105.91 mm
